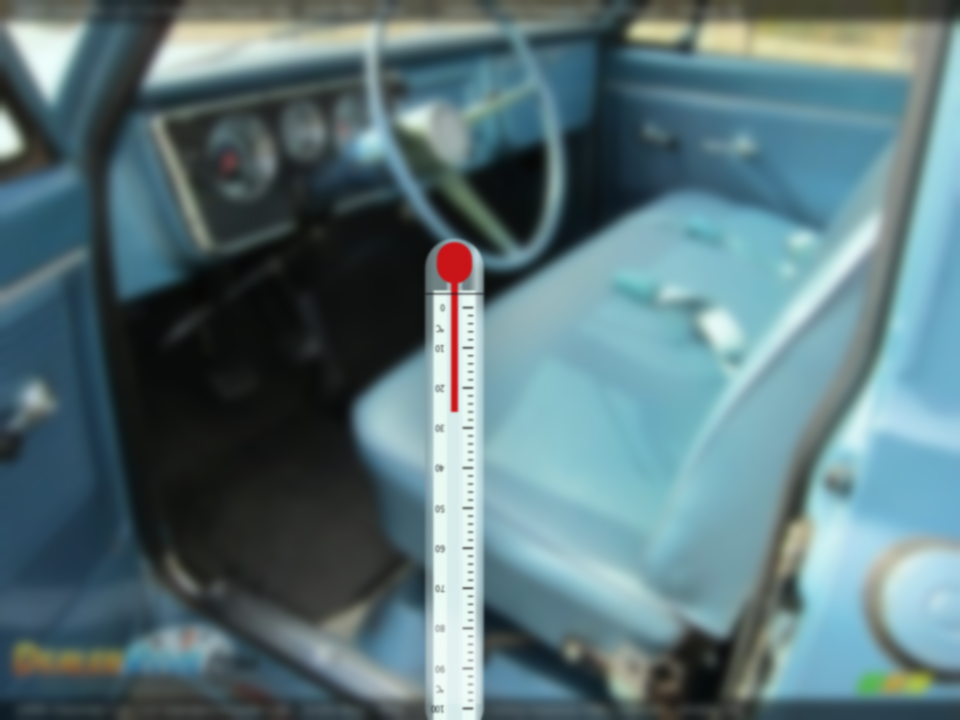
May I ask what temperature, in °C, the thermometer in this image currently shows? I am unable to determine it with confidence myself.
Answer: 26 °C
